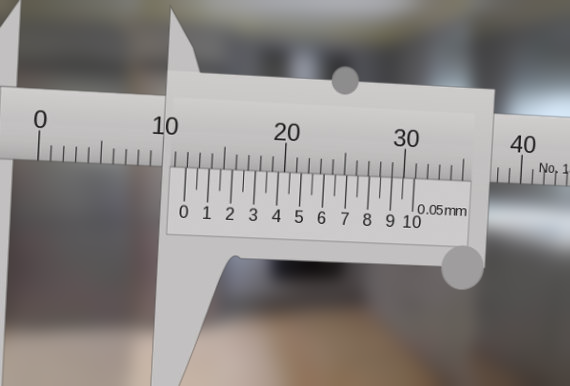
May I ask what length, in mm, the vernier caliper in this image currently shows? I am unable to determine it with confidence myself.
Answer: 11.9 mm
